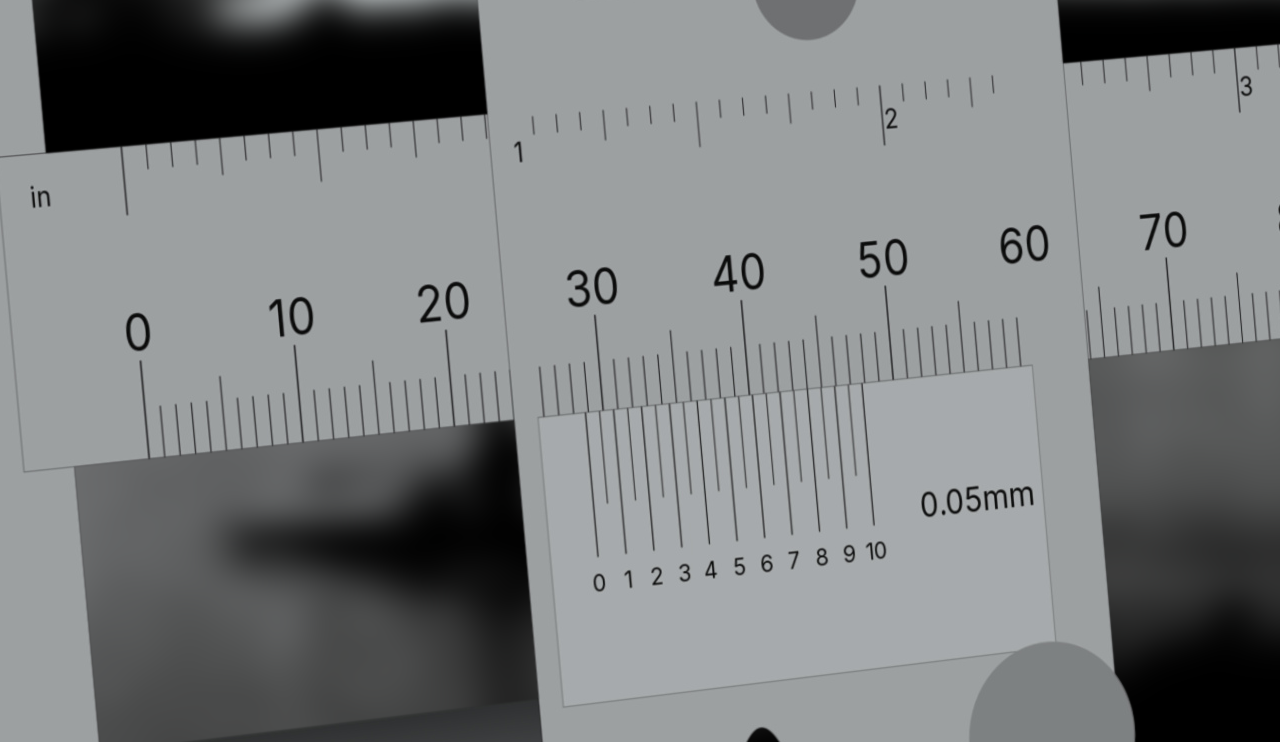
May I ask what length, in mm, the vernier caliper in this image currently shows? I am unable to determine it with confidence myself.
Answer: 28.8 mm
